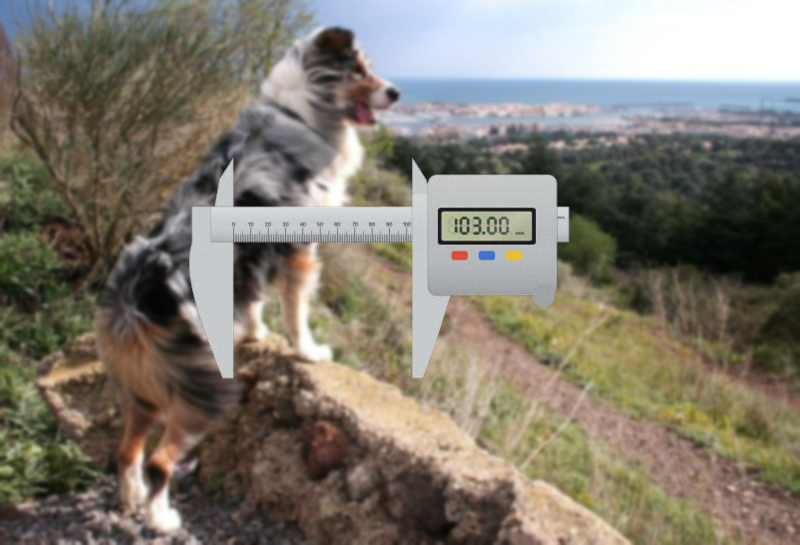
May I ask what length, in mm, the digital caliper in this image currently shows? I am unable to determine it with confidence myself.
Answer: 103.00 mm
